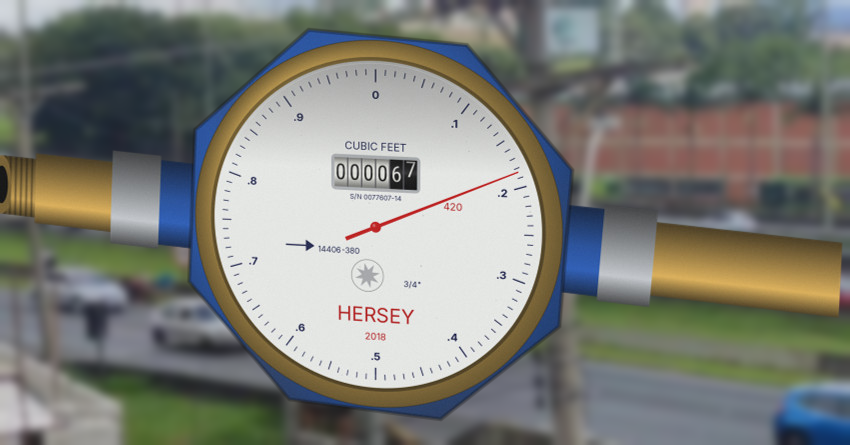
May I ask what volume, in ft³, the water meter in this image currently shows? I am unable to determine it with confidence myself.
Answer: 67.18 ft³
